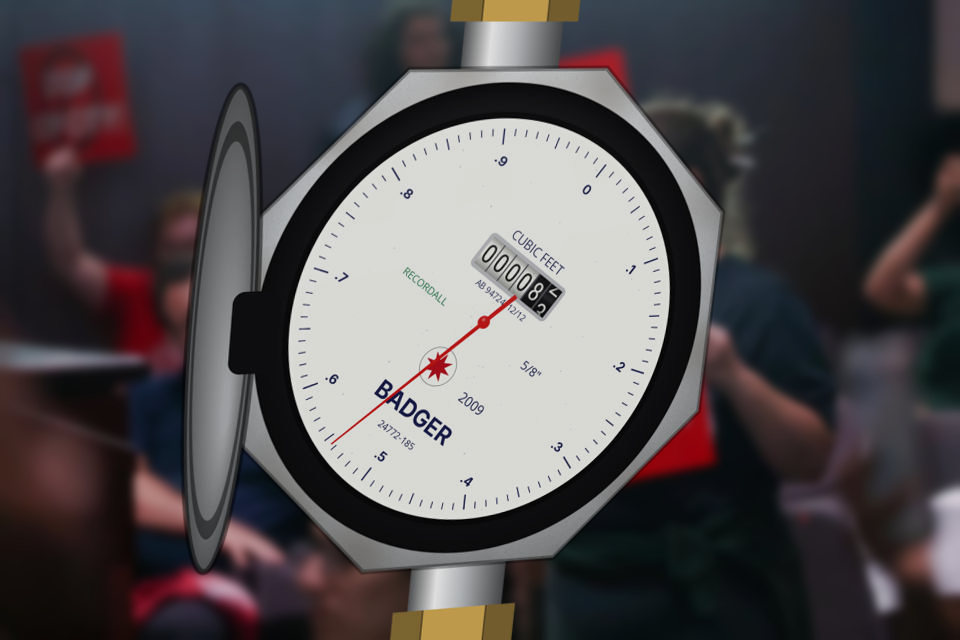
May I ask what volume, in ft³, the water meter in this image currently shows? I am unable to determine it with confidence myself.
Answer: 82.54 ft³
